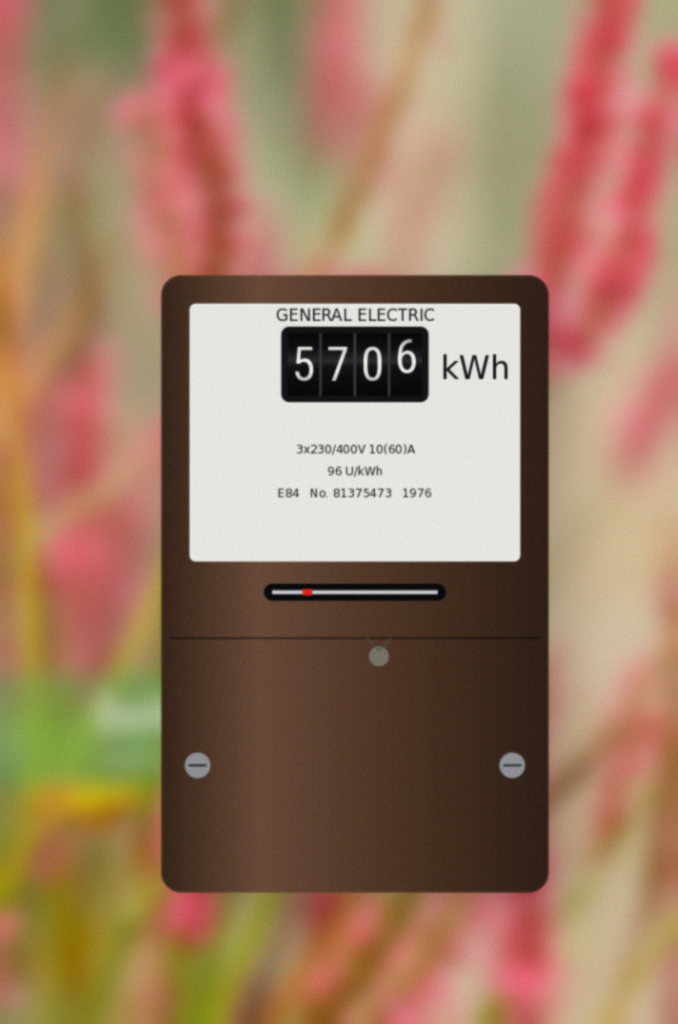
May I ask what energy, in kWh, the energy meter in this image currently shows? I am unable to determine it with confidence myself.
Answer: 5706 kWh
